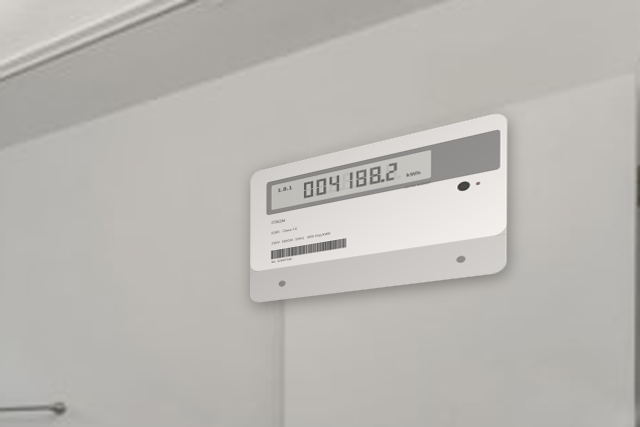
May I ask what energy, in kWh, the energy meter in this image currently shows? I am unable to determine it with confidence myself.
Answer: 4188.2 kWh
